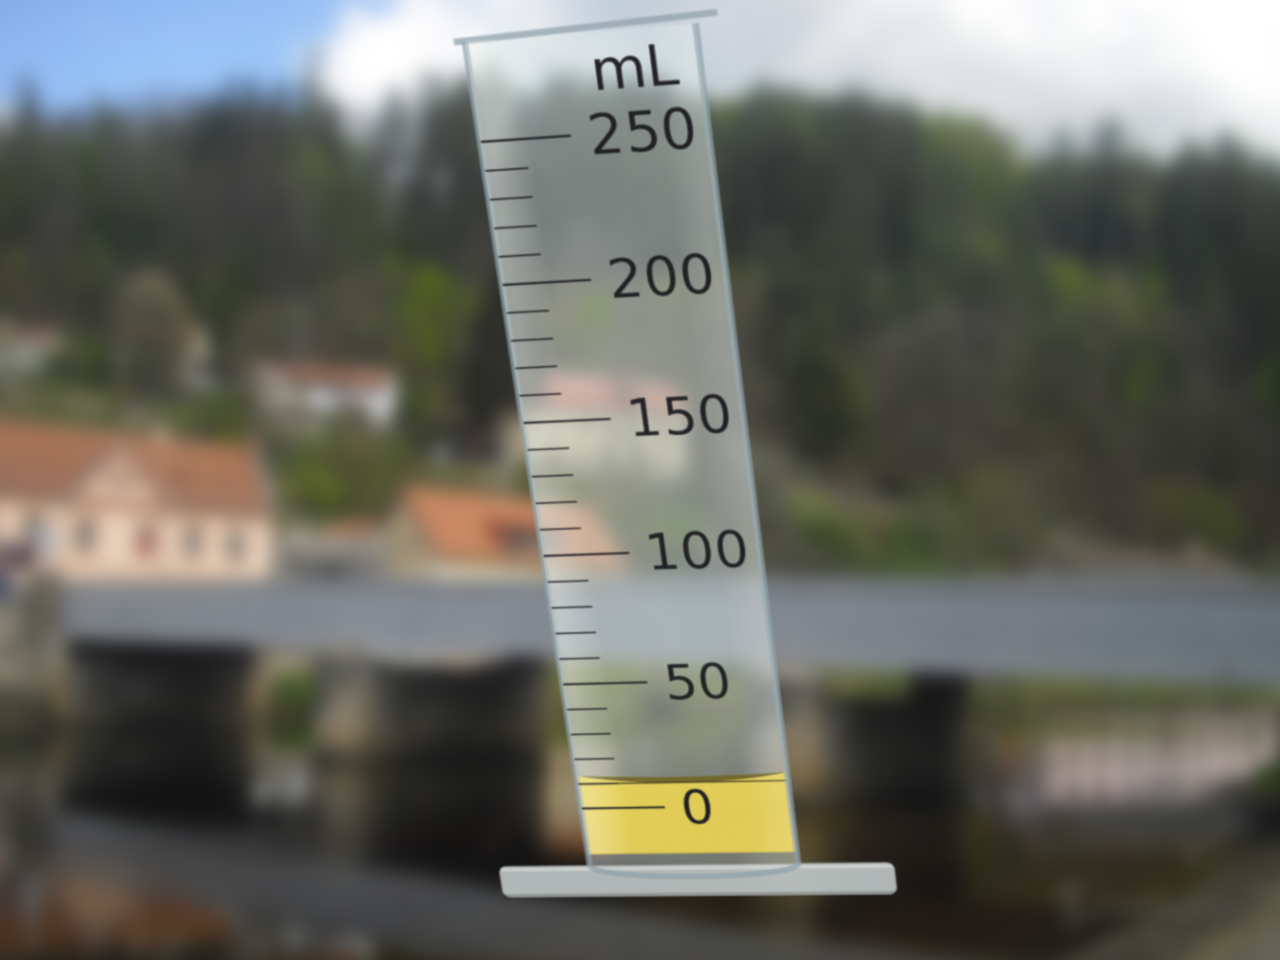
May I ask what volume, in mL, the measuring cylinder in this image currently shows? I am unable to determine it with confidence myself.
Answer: 10 mL
